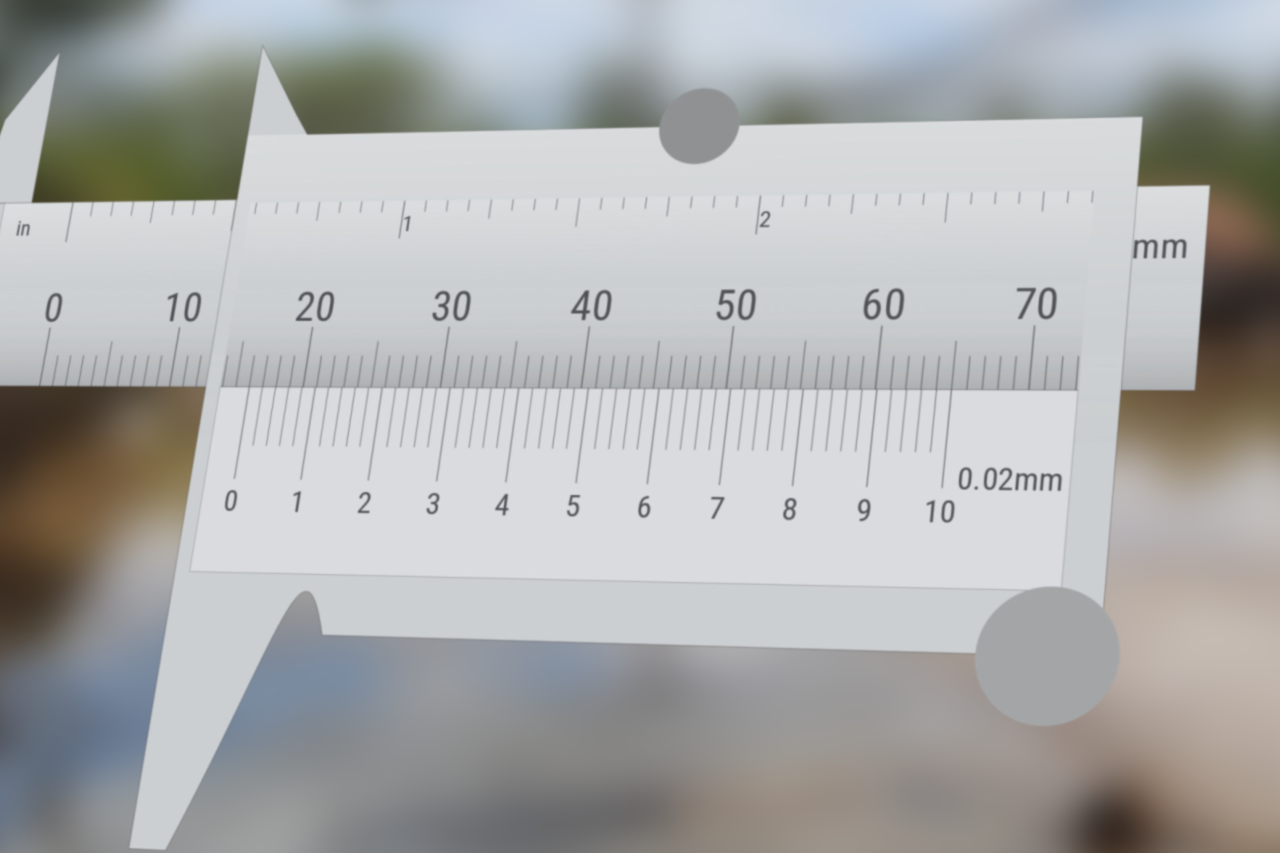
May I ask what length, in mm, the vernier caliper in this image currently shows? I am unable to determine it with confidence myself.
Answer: 16.0 mm
